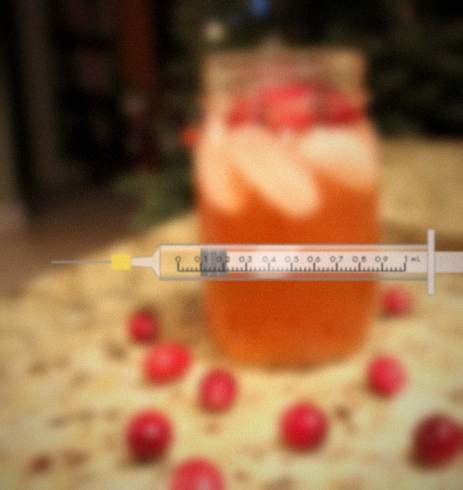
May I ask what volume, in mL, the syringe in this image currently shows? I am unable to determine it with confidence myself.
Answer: 0.1 mL
